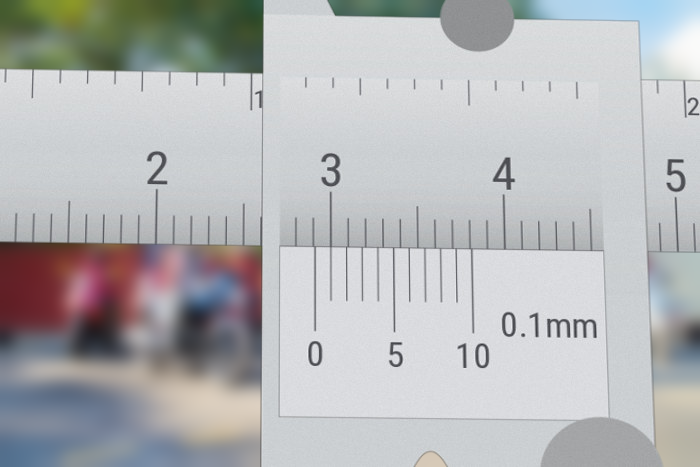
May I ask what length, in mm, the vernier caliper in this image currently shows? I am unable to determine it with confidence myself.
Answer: 29.1 mm
